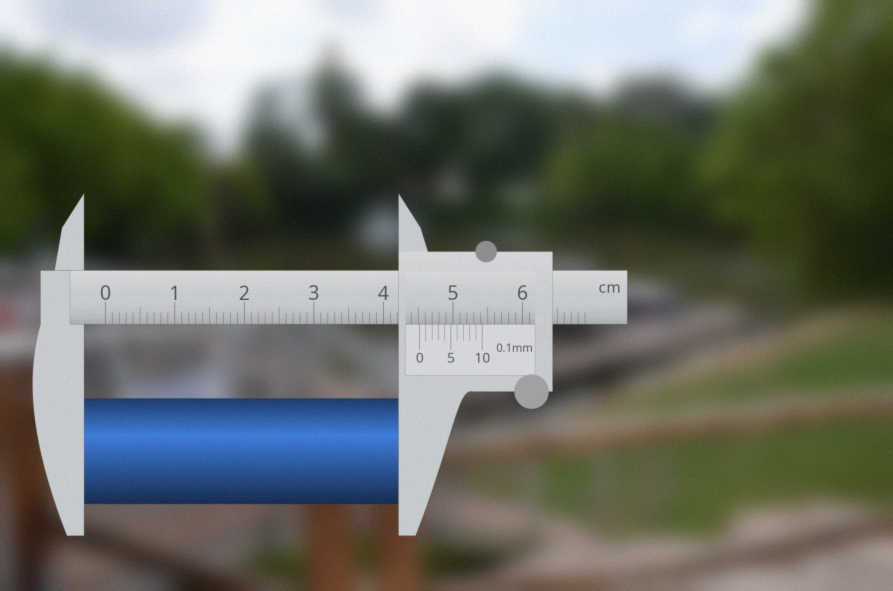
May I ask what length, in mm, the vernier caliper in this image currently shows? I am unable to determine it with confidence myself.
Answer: 45.2 mm
